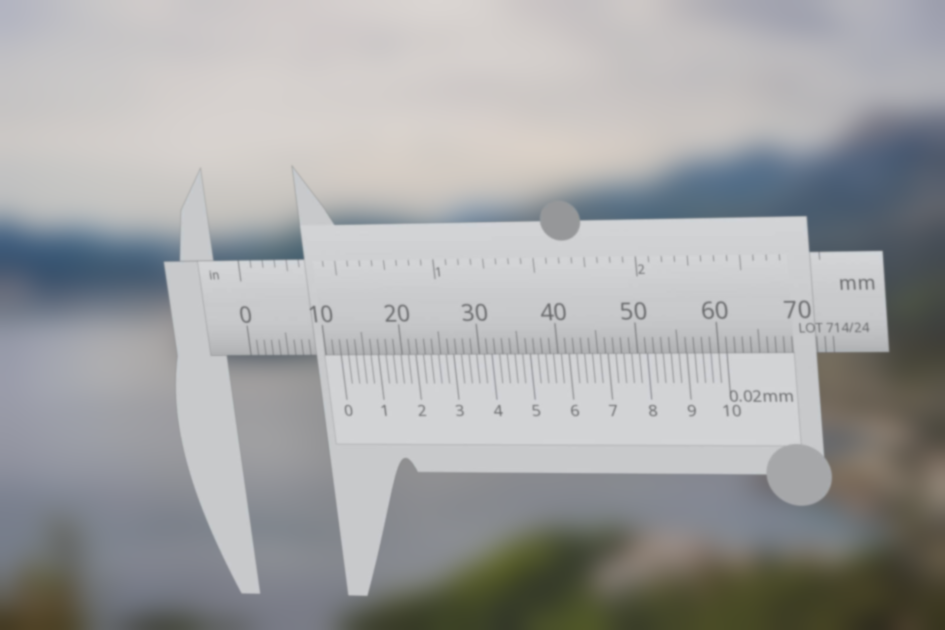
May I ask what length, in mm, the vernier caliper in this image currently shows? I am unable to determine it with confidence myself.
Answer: 12.0 mm
